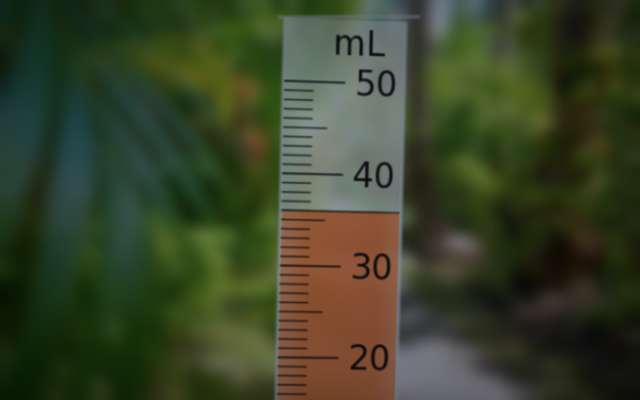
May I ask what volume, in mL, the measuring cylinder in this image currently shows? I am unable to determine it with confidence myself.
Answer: 36 mL
